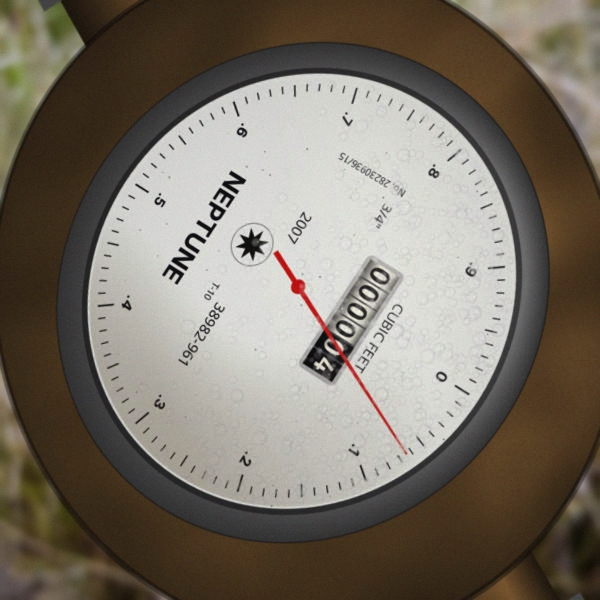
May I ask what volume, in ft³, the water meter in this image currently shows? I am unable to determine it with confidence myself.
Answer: 4.06 ft³
